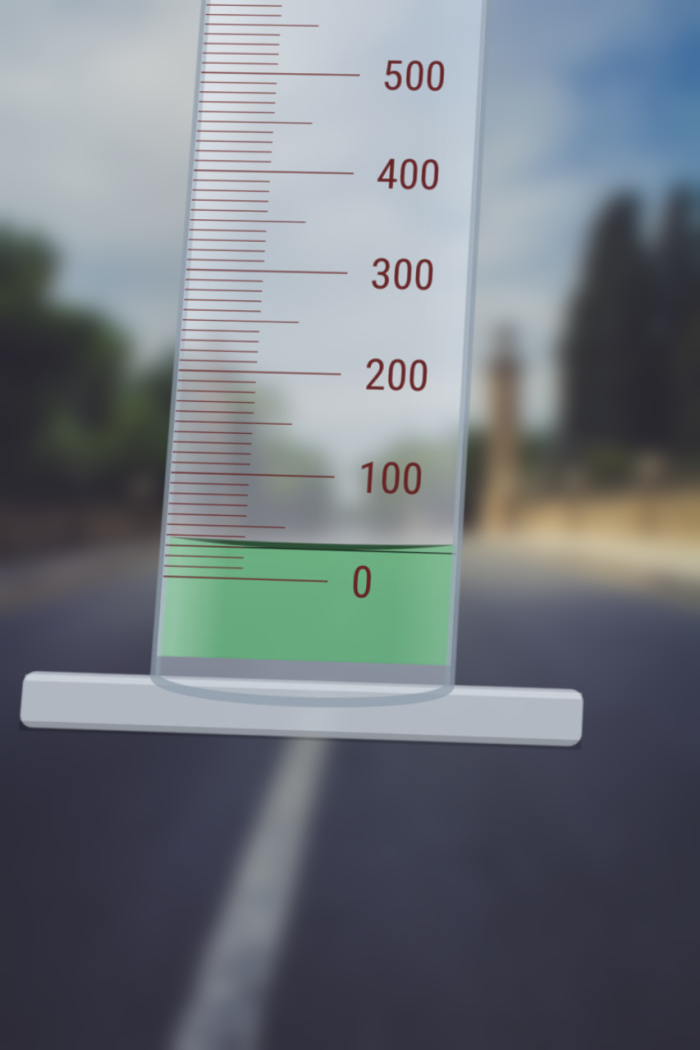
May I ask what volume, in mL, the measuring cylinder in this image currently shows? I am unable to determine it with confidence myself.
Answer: 30 mL
